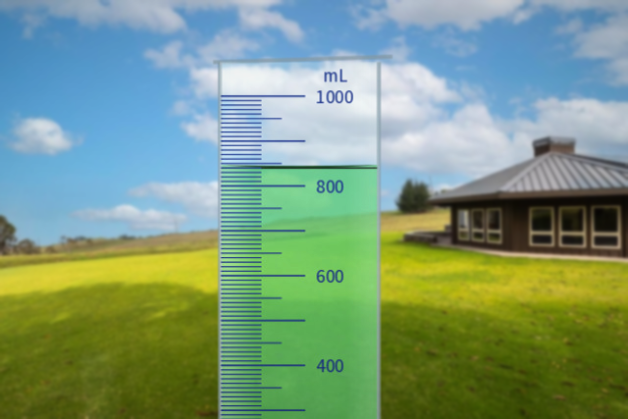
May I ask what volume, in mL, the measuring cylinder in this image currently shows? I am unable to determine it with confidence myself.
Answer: 840 mL
